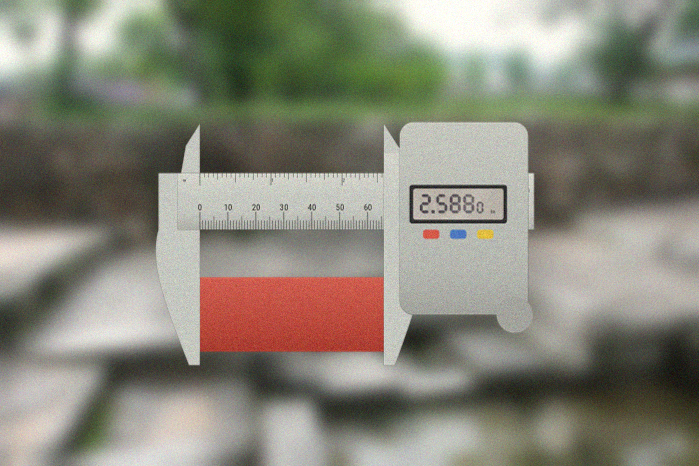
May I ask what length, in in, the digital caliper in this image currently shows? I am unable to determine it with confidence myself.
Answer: 2.5880 in
